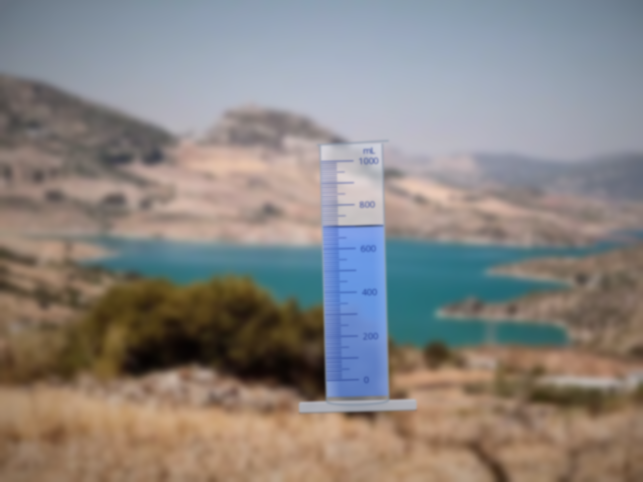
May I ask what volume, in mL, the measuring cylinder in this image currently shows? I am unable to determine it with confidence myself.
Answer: 700 mL
